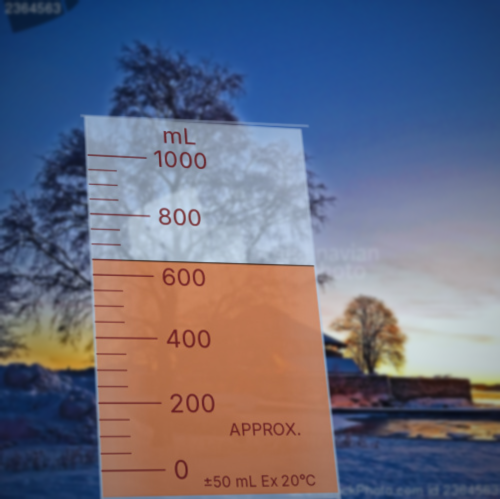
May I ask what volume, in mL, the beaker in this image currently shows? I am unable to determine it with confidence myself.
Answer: 650 mL
